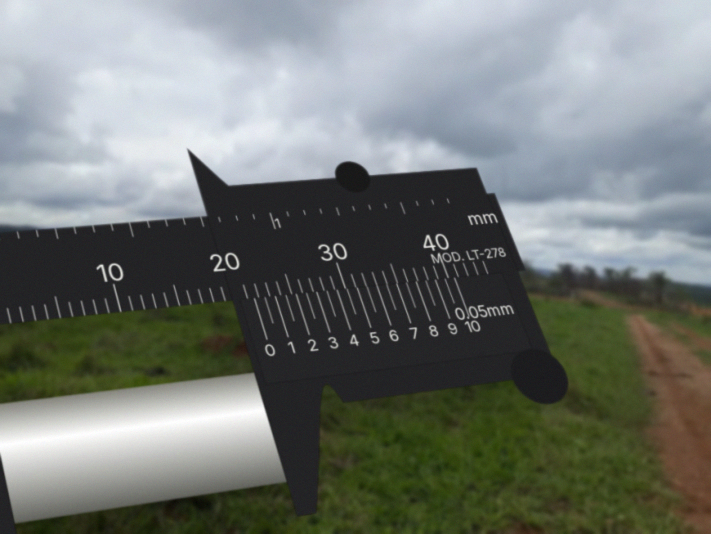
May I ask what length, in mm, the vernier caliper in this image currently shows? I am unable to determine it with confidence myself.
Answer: 21.6 mm
